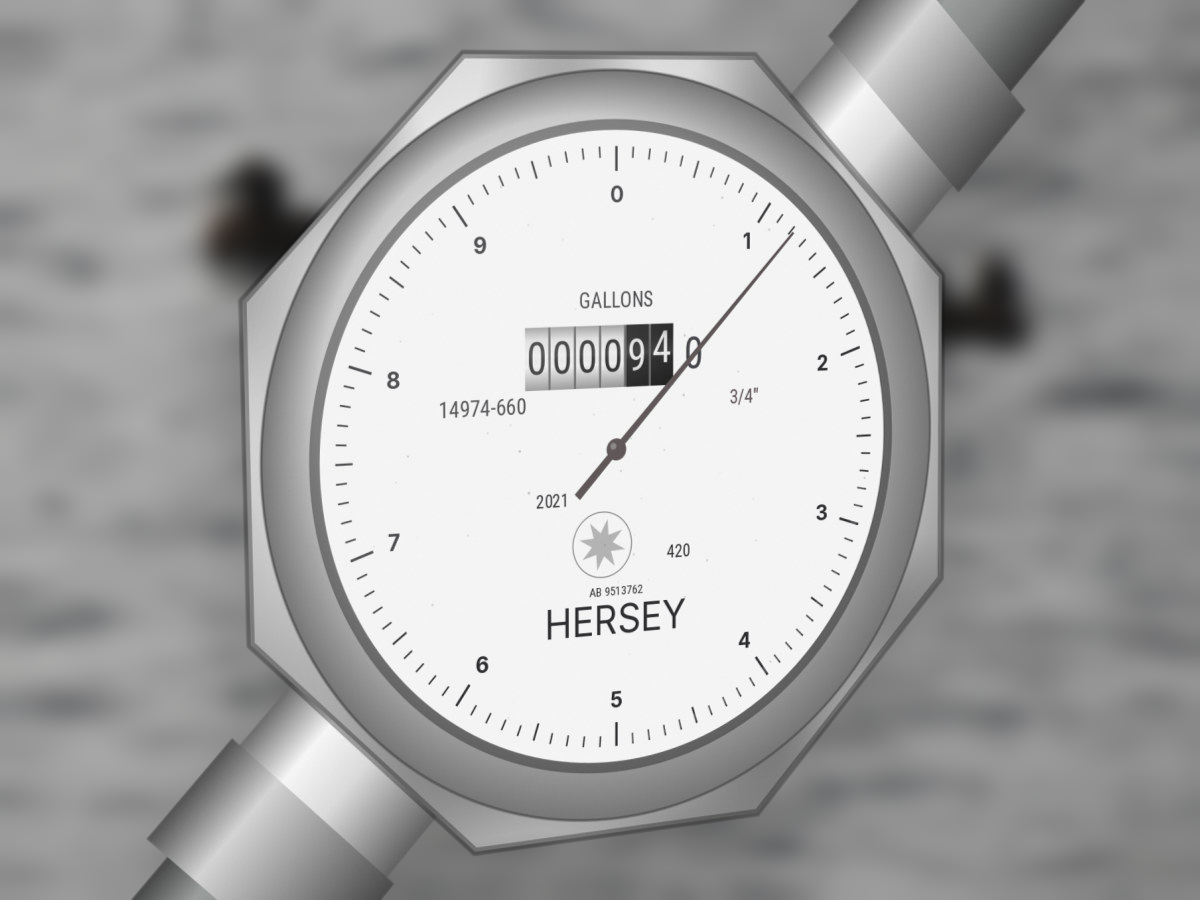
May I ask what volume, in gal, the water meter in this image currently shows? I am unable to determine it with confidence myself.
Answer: 941.2 gal
